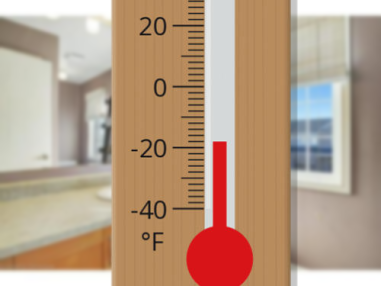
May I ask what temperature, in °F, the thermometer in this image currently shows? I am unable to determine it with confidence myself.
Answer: -18 °F
